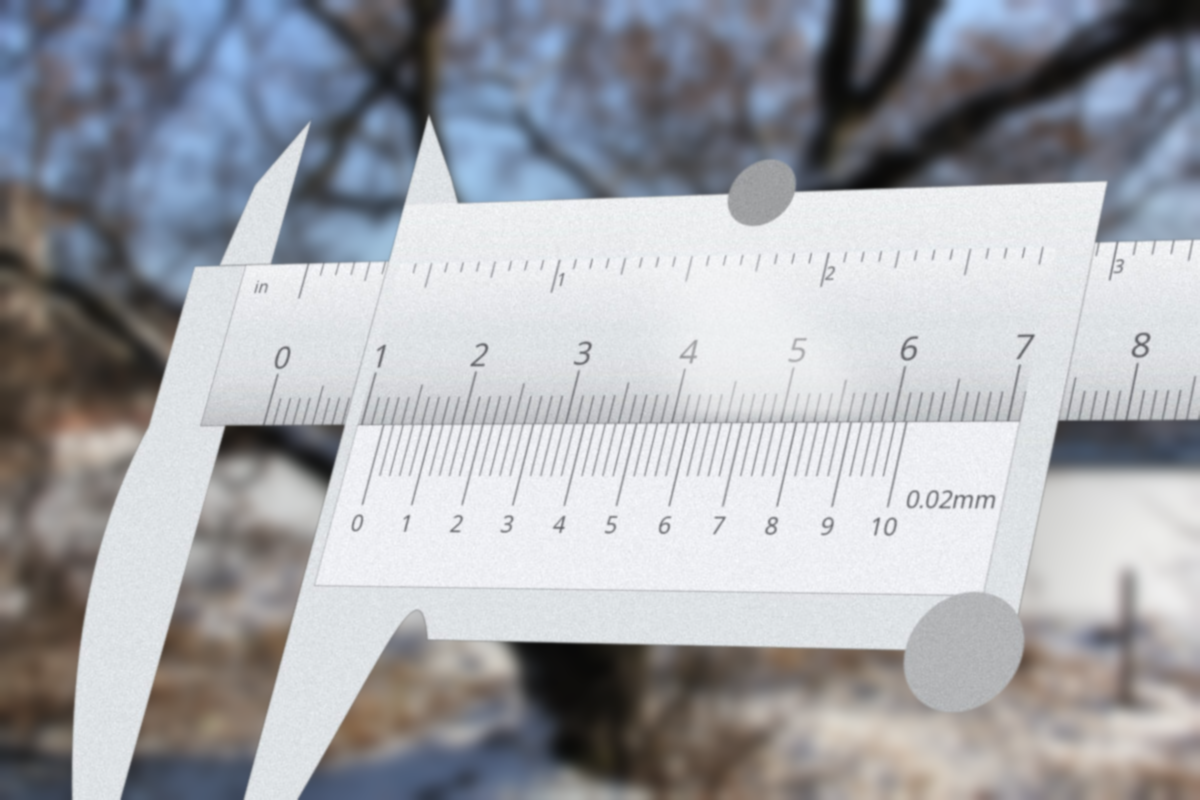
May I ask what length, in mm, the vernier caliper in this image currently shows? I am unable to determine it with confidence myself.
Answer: 12.2 mm
